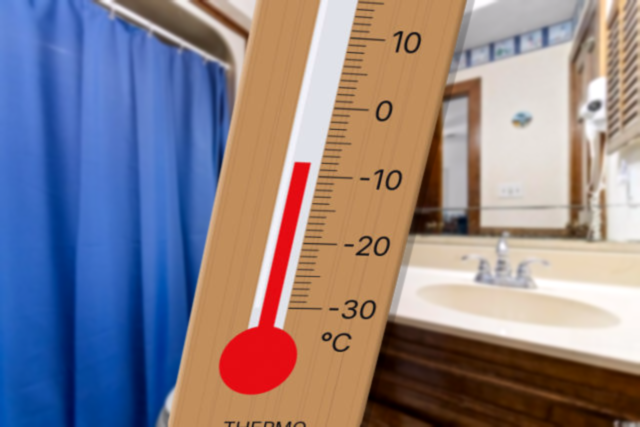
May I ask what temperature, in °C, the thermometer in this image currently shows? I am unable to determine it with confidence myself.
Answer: -8 °C
